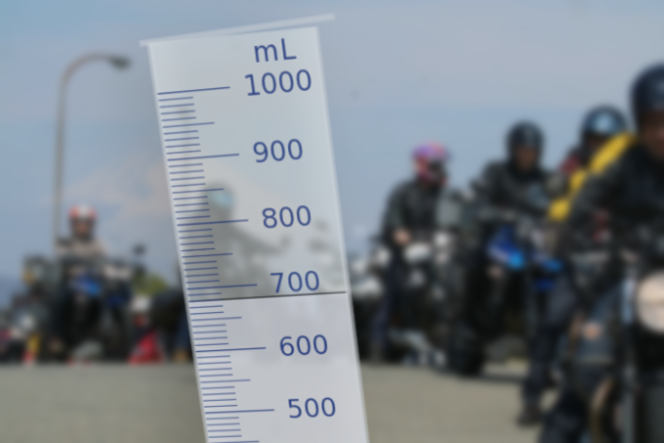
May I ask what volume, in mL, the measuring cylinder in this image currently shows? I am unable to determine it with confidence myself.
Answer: 680 mL
